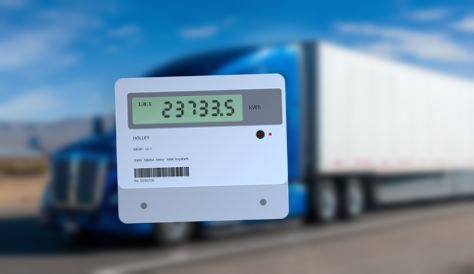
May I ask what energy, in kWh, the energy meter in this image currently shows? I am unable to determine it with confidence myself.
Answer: 23733.5 kWh
